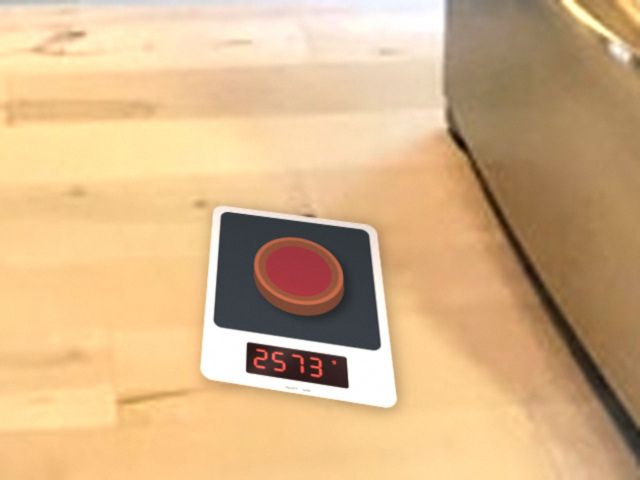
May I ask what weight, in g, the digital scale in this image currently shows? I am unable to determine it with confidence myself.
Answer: 2573 g
